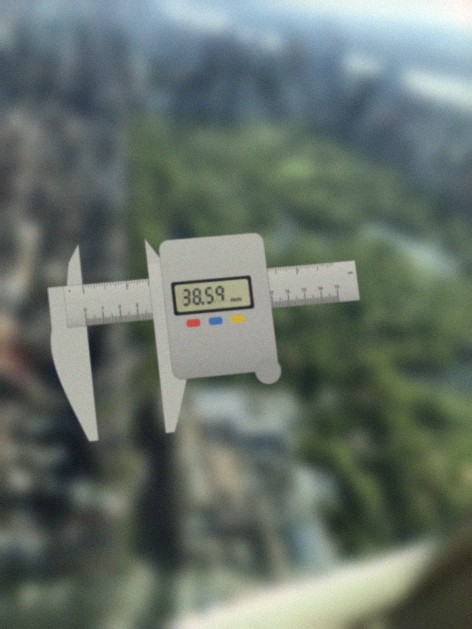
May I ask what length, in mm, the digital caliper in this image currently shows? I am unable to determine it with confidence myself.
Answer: 38.59 mm
